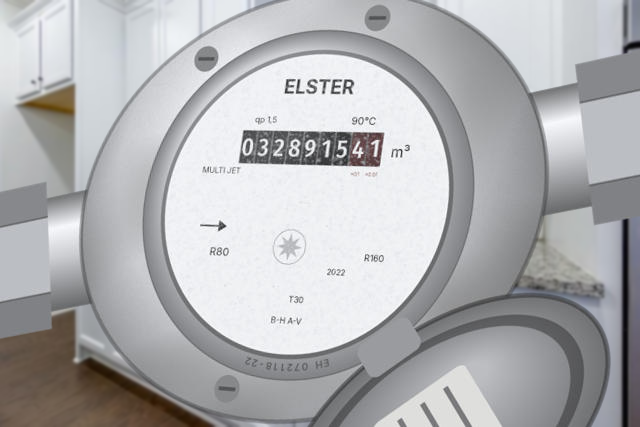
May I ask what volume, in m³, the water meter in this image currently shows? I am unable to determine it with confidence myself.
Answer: 328915.41 m³
